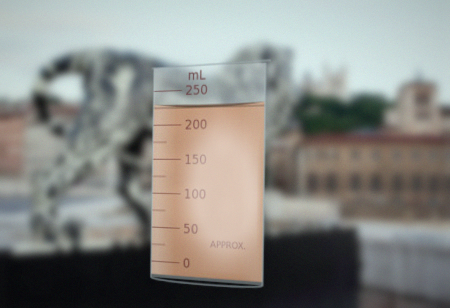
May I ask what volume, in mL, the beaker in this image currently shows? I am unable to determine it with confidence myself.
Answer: 225 mL
